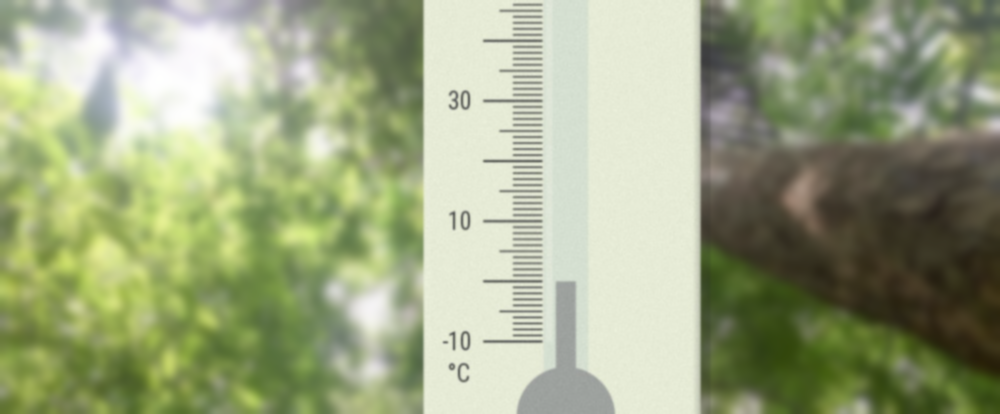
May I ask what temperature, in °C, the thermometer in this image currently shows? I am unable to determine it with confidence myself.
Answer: 0 °C
